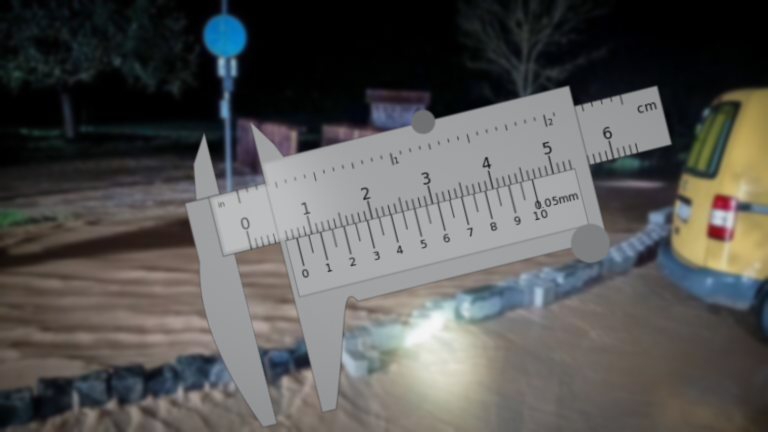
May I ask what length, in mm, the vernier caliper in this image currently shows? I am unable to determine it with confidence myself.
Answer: 7.5 mm
